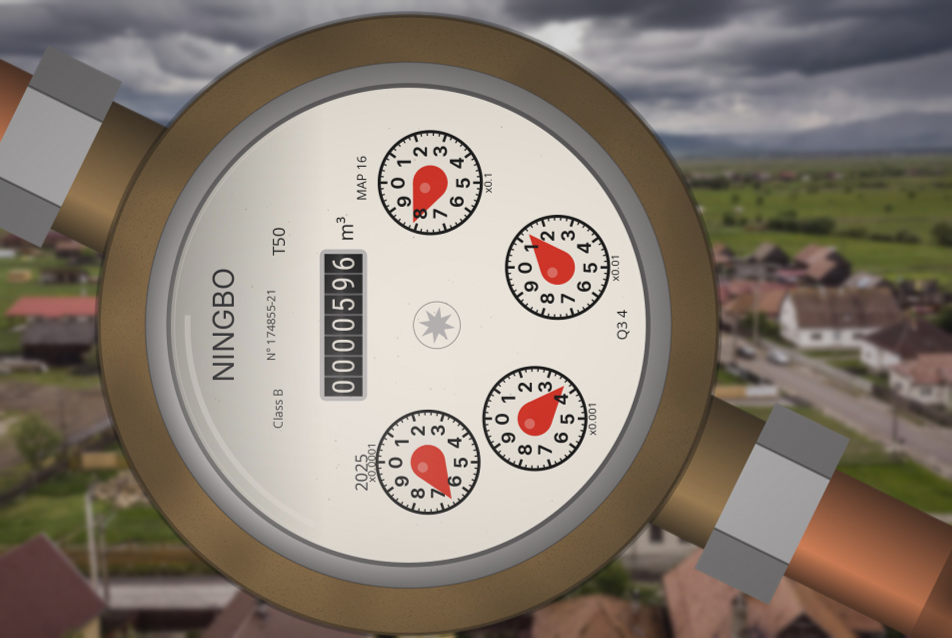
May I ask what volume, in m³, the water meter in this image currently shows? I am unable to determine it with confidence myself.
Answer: 596.8136 m³
